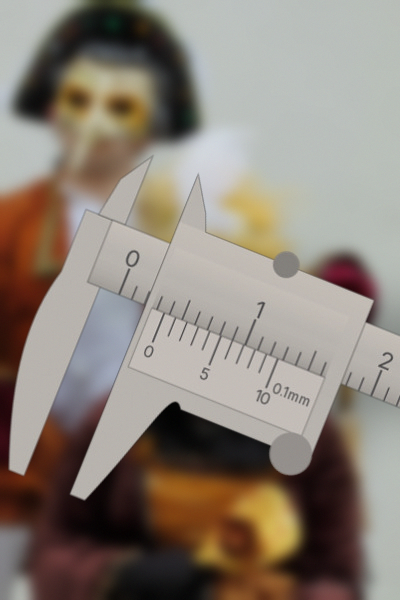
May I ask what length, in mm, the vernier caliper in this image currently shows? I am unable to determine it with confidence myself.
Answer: 3.6 mm
